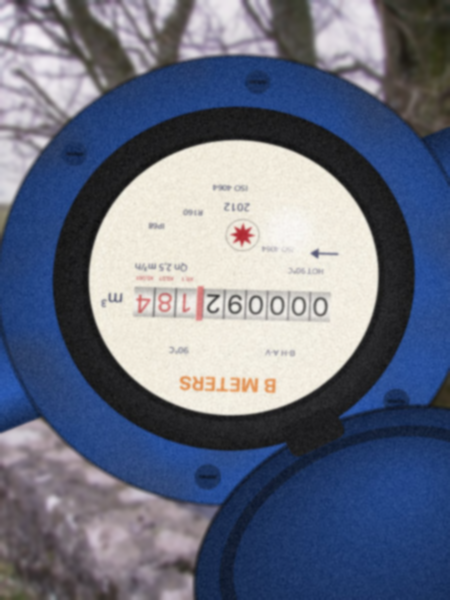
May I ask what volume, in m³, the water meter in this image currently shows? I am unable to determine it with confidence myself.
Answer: 92.184 m³
